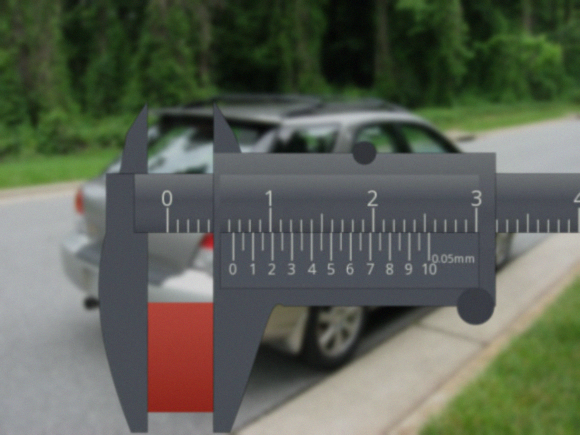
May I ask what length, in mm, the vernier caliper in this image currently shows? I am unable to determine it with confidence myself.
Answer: 6.4 mm
